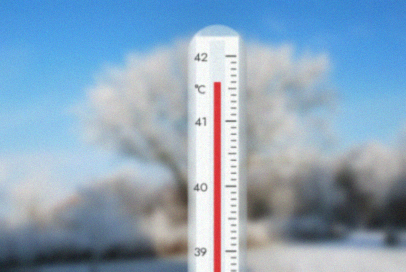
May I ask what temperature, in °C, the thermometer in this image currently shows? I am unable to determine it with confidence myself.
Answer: 41.6 °C
